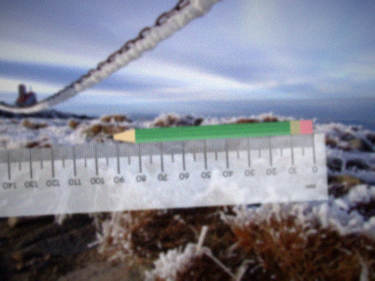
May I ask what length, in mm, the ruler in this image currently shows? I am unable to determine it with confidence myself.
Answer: 95 mm
